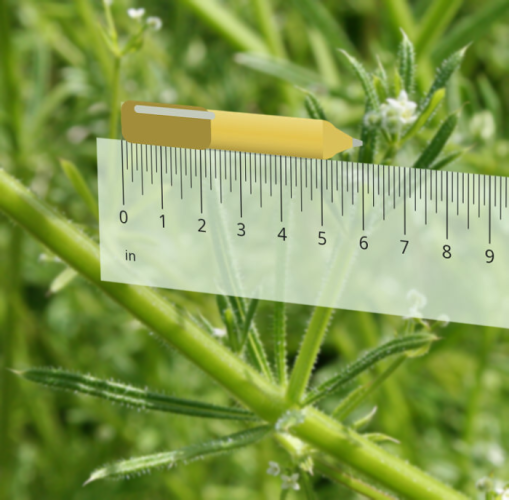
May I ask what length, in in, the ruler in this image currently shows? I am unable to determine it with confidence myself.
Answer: 6 in
